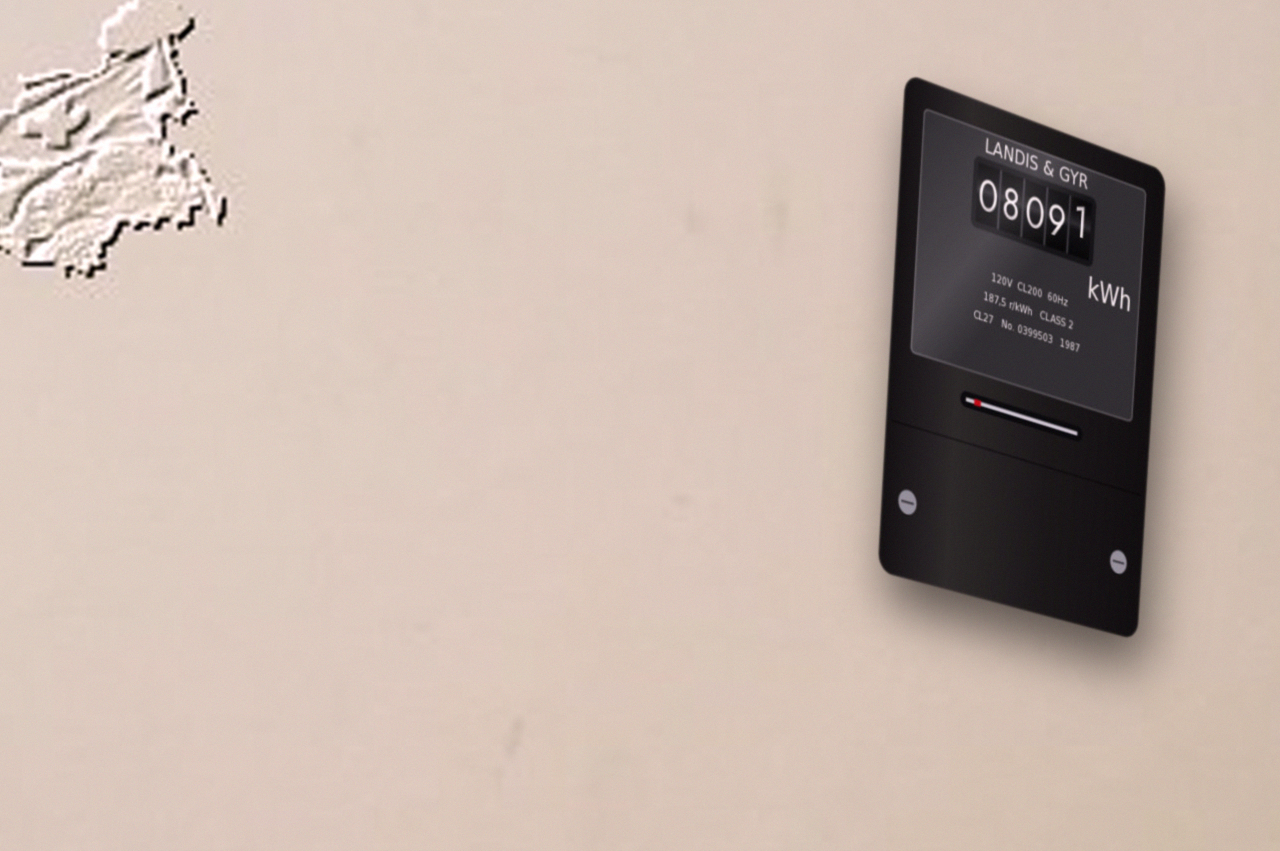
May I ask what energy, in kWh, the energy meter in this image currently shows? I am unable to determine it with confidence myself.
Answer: 8091 kWh
